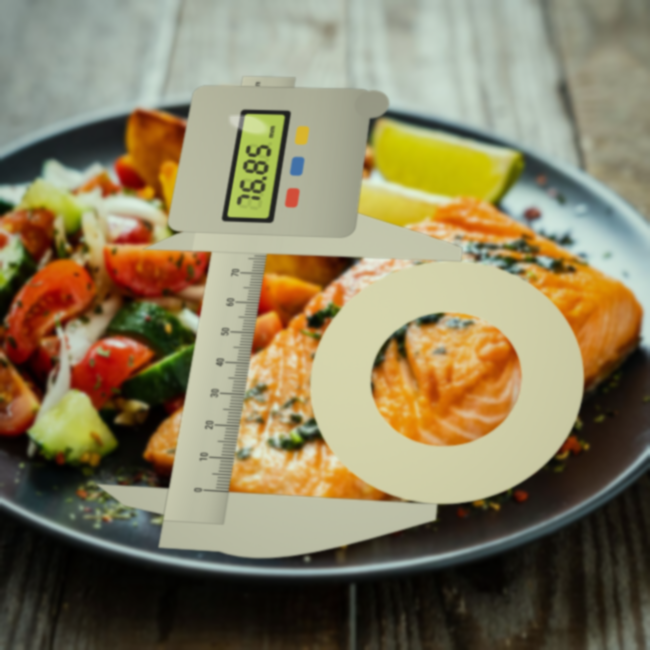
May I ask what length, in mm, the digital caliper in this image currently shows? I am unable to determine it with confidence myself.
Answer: 76.85 mm
